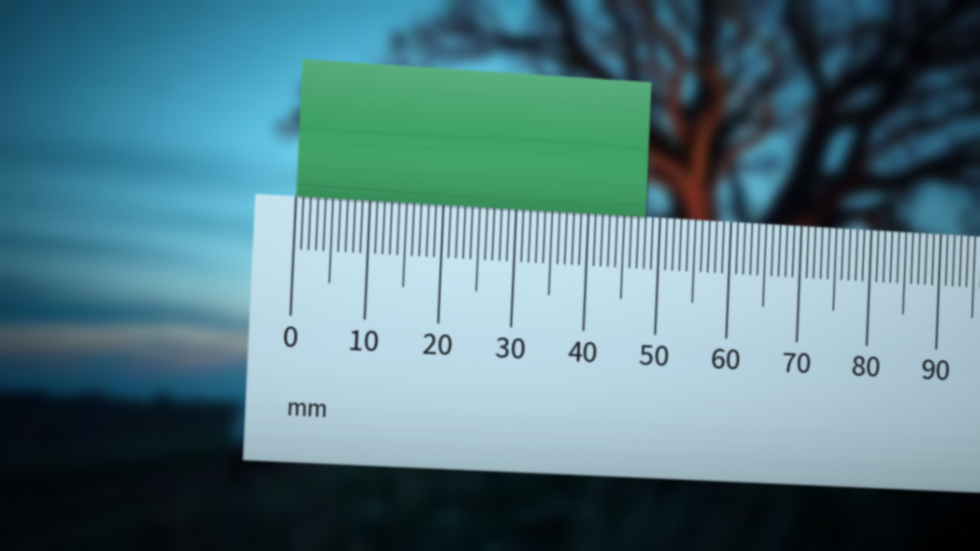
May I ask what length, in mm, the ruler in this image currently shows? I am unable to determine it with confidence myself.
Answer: 48 mm
